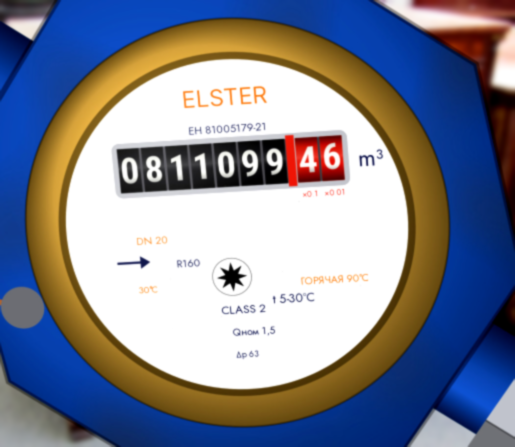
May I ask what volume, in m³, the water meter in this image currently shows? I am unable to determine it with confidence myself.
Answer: 811099.46 m³
